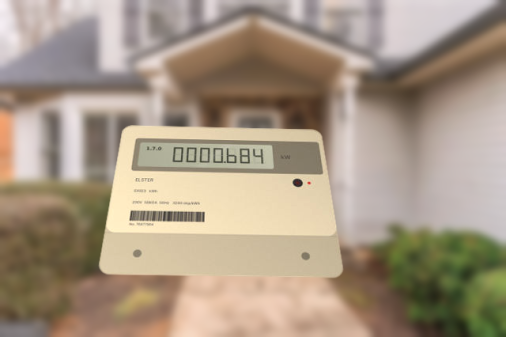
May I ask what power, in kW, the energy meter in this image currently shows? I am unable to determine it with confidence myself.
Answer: 0.684 kW
